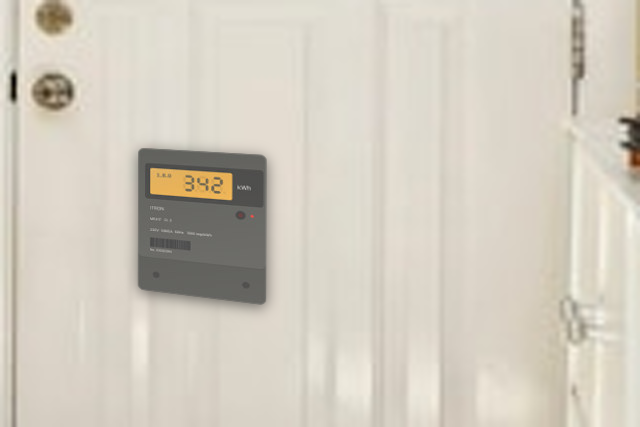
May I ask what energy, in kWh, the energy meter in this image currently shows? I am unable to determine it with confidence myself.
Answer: 342 kWh
